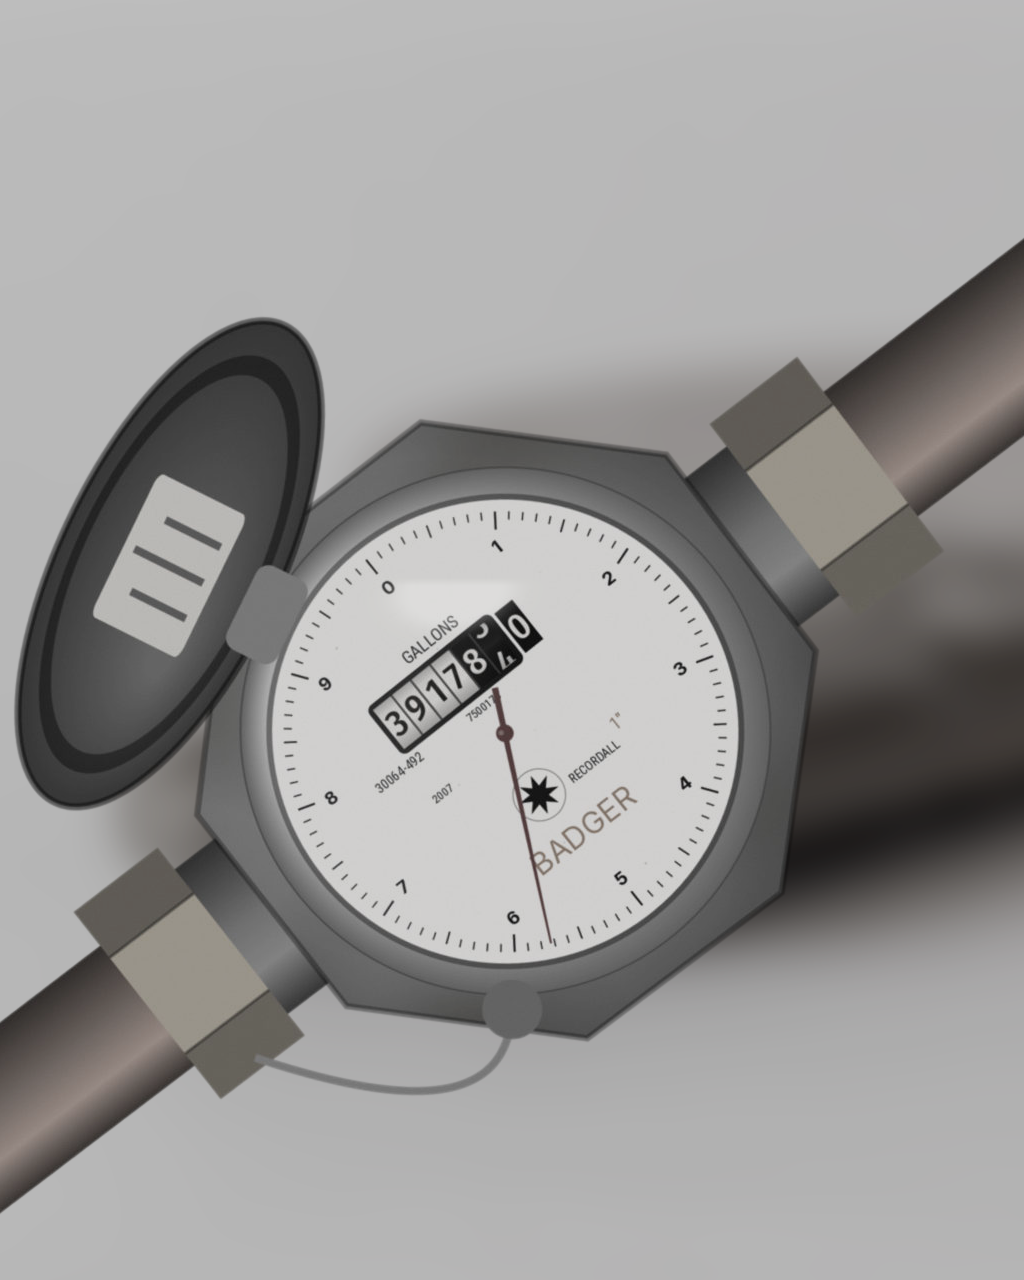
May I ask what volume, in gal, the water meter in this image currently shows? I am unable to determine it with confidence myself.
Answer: 3917835.7 gal
